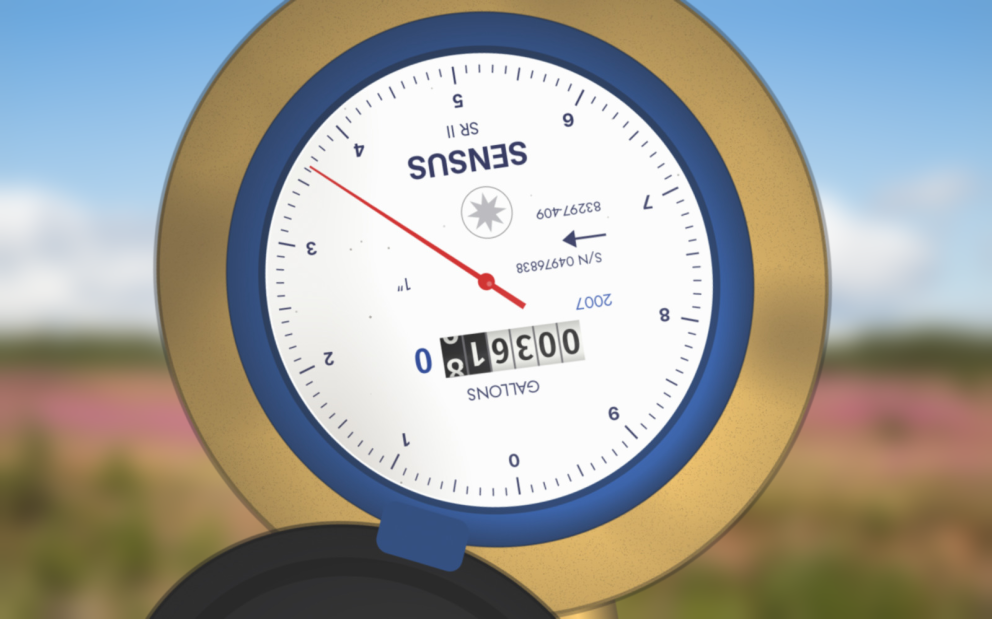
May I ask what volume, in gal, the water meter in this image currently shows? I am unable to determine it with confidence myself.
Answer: 36183.6 gal
